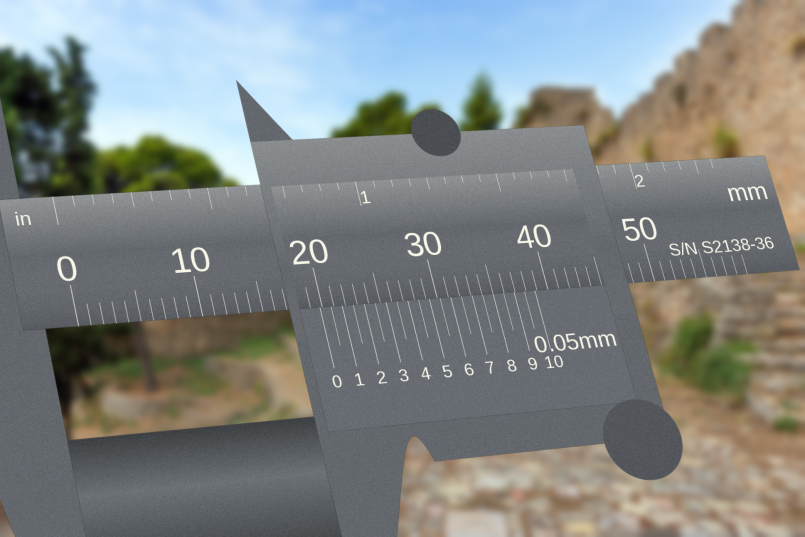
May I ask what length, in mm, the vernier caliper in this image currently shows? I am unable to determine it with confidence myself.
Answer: 19.8 mm
